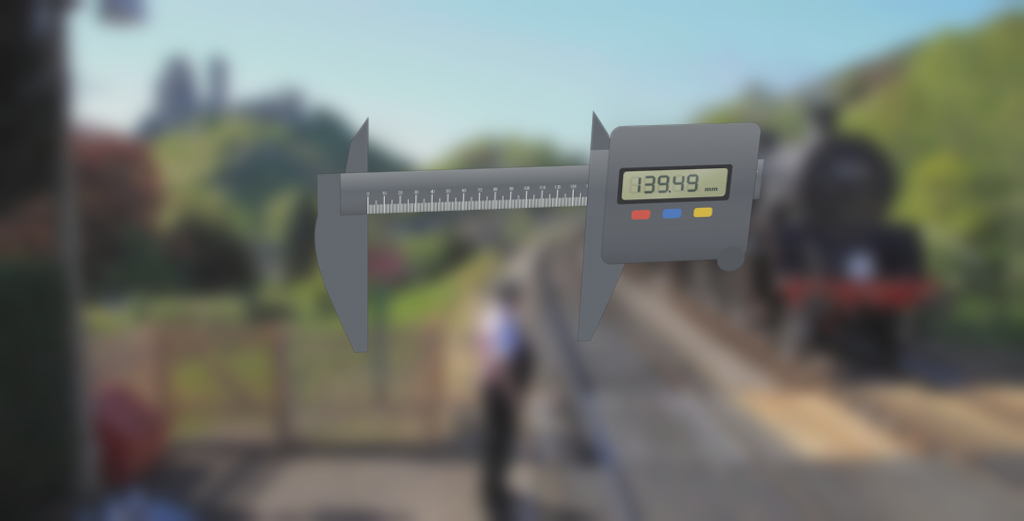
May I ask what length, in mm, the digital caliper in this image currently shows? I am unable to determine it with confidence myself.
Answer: 139.49 mm
